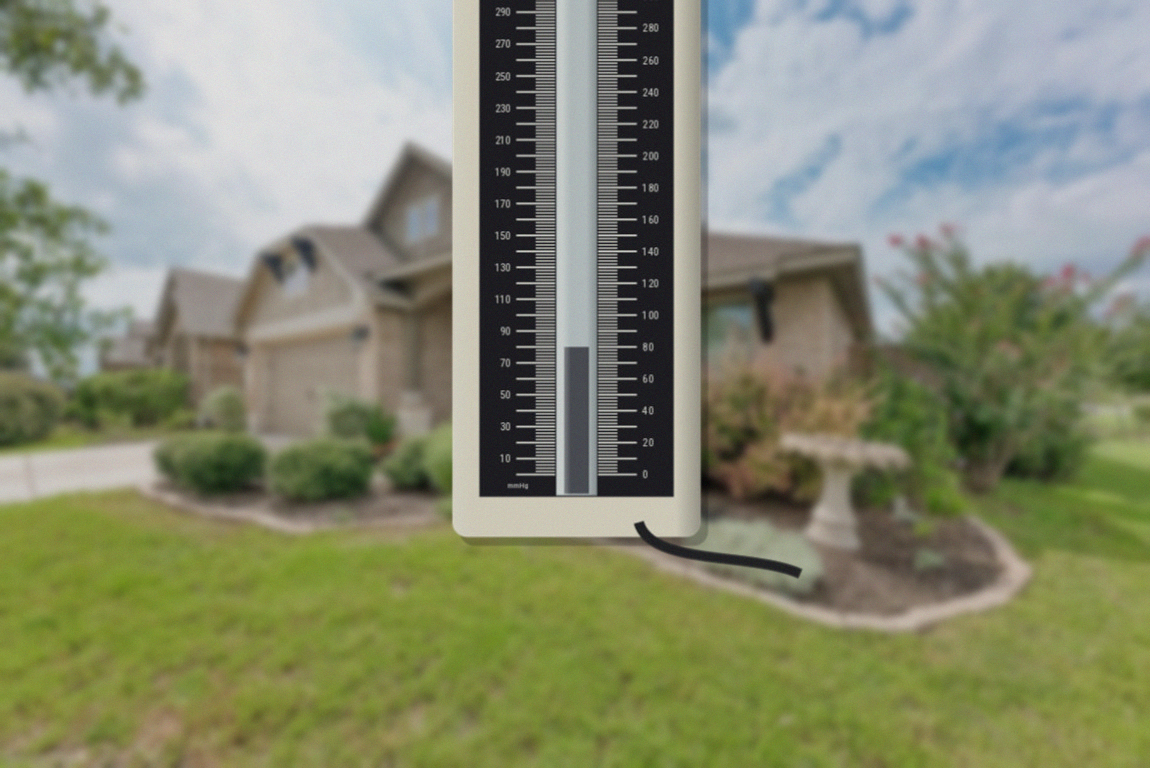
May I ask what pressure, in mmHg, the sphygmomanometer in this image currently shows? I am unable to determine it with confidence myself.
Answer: 80 mmHg
